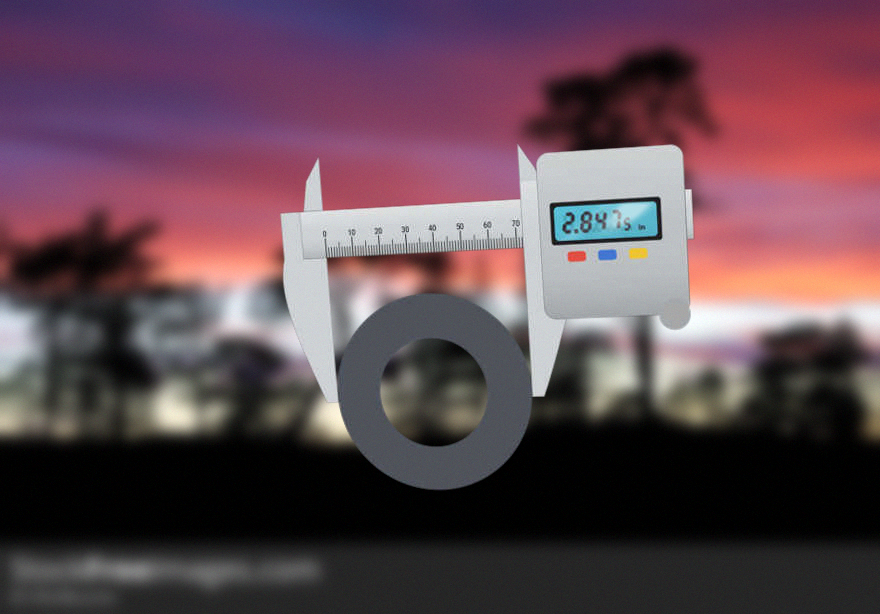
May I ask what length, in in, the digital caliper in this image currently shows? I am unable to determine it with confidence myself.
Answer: 2.8475 in
